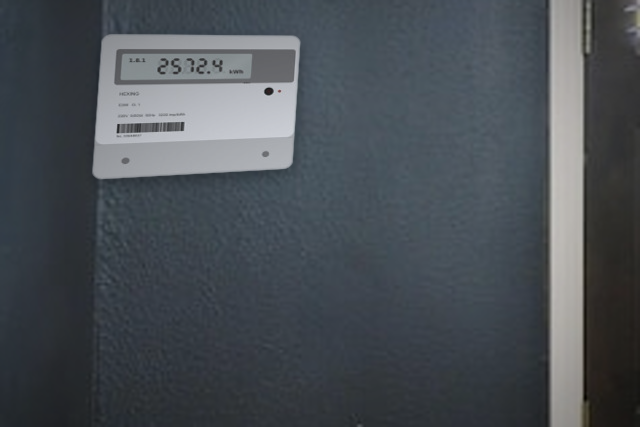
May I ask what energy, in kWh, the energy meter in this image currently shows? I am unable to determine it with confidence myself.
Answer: 2572.4 kWh
